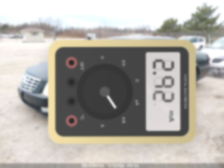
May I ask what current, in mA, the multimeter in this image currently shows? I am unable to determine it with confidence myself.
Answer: 2.92 mA
